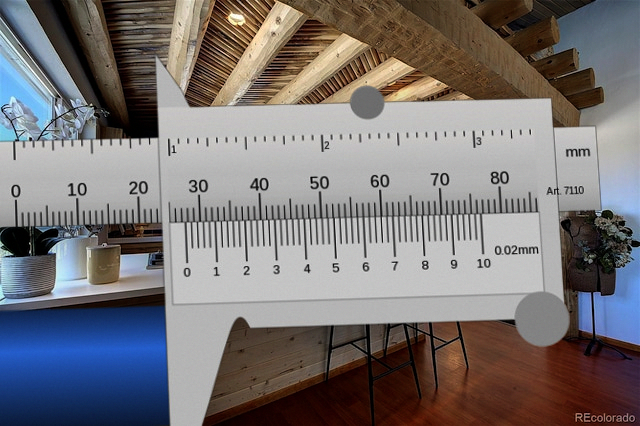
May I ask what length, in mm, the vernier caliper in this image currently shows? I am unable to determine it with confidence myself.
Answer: 27.6 mm
